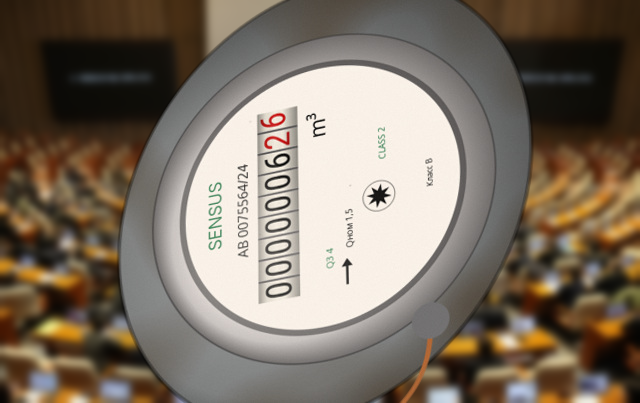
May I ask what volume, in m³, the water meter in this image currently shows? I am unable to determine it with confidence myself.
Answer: 6.26 m³
